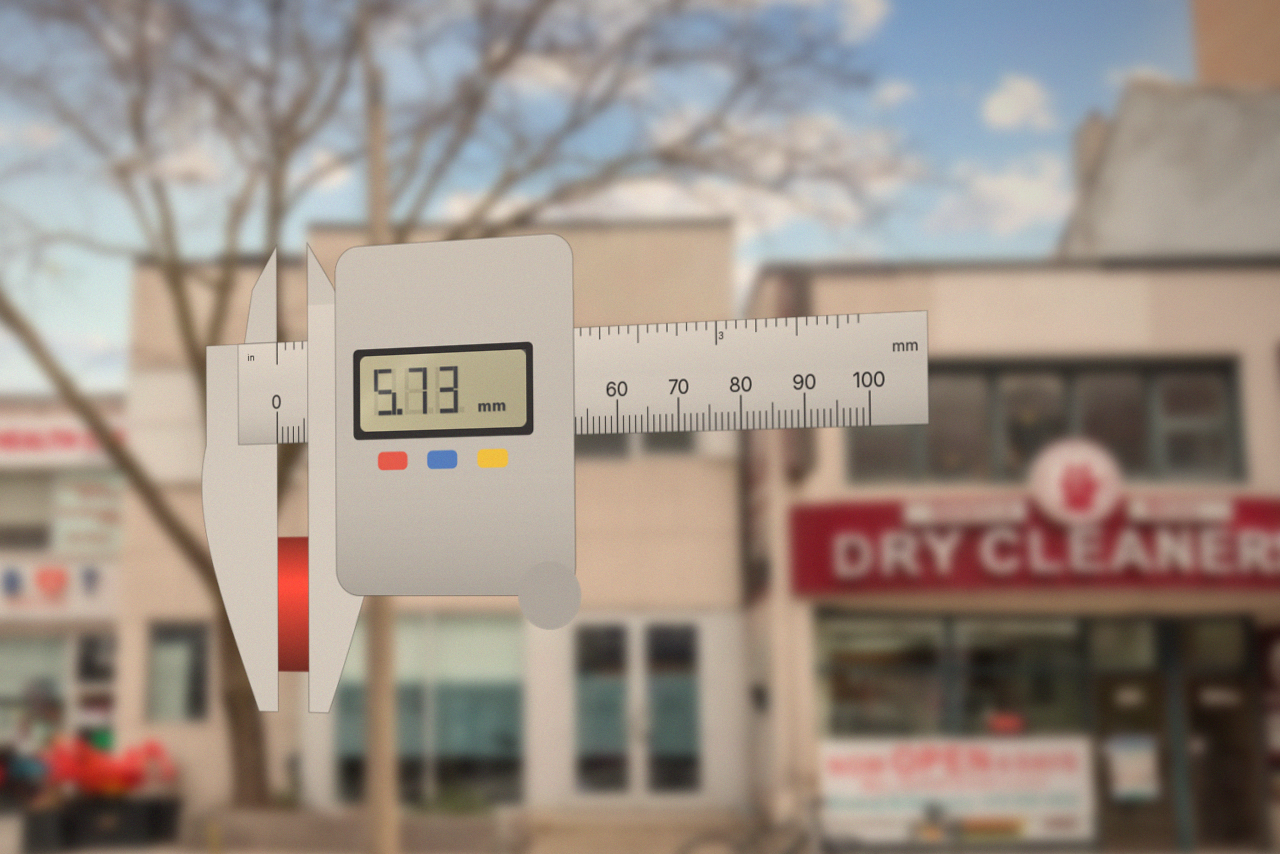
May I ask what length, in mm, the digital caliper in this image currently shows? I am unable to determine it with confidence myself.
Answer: 5.73 mm
